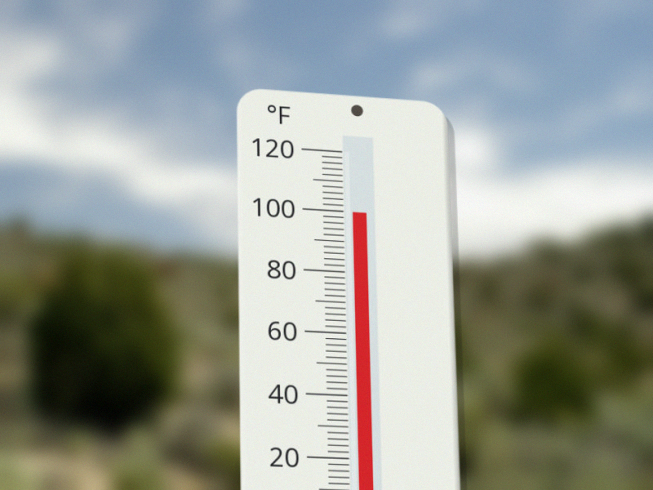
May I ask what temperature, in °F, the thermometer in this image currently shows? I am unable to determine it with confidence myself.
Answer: 100 °F
